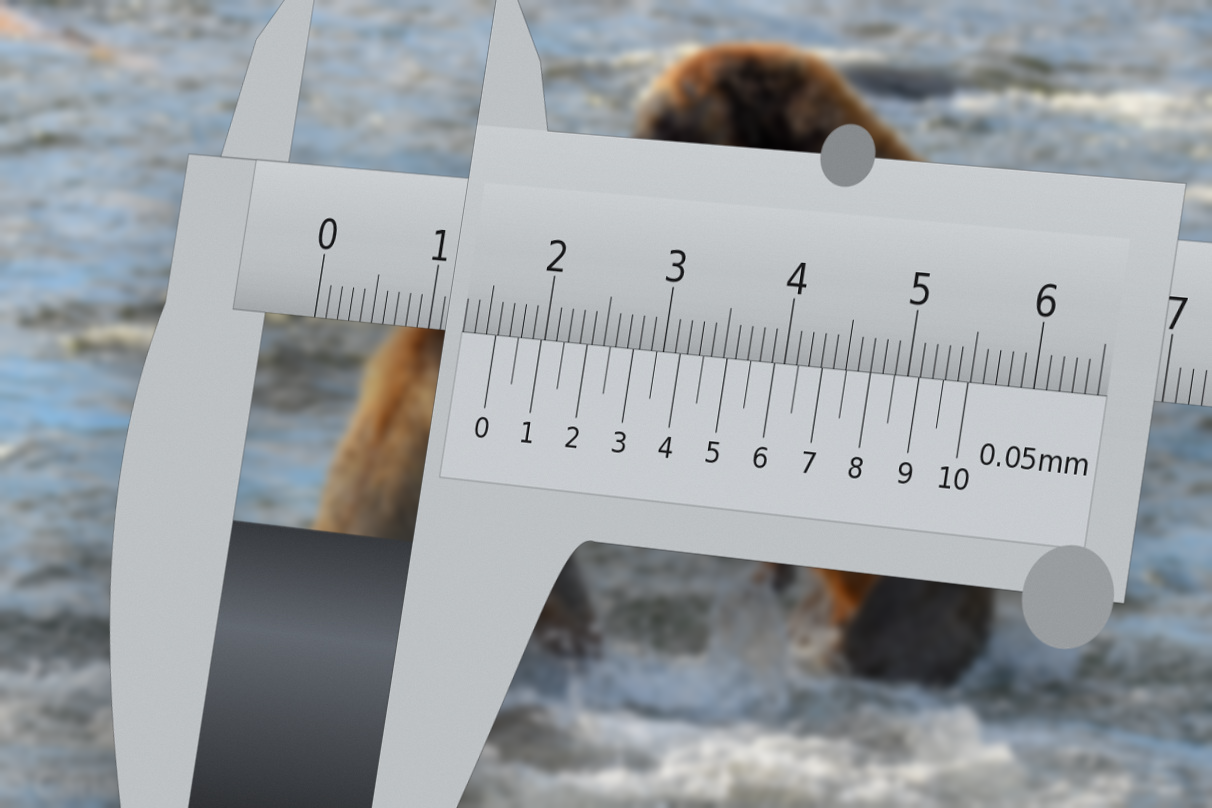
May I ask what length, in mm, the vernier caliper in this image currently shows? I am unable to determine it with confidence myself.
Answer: 15.8 mm
